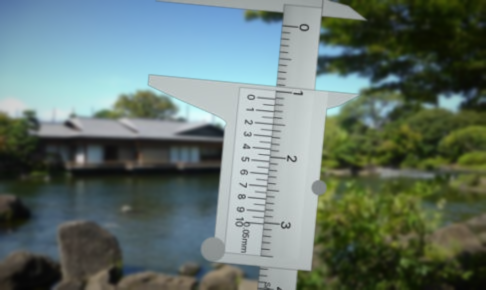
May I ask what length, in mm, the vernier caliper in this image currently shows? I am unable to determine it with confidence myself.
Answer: 11.2 mm
